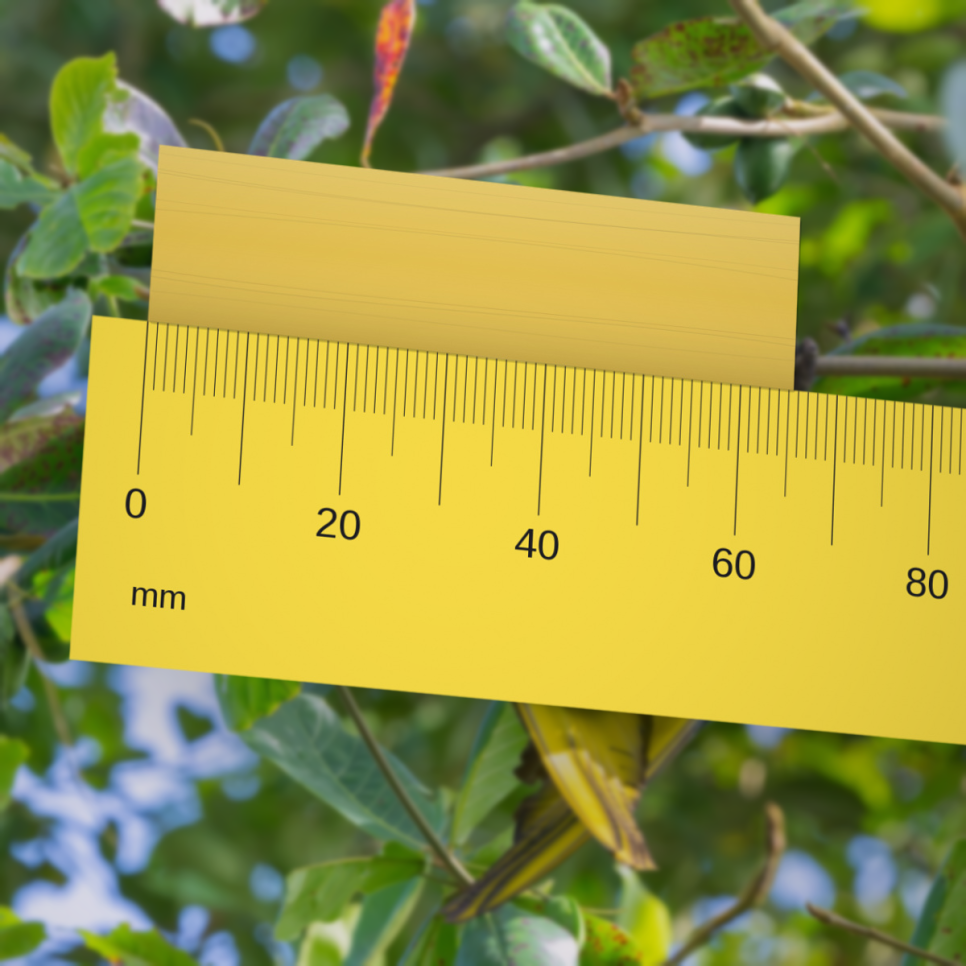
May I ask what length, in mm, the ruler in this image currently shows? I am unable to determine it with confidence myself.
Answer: 65.5 mm
